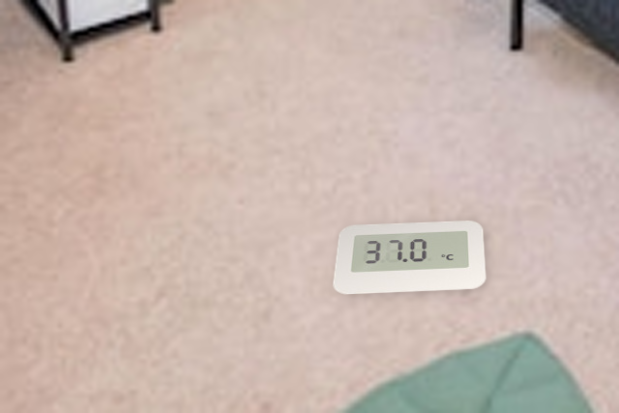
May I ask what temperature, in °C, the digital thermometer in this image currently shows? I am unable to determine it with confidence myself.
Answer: 37.0 °C
